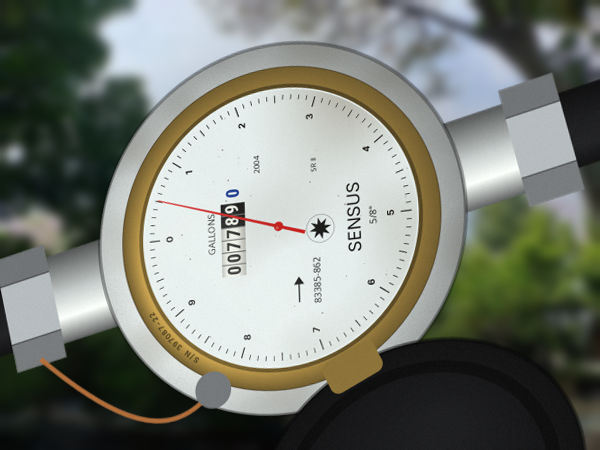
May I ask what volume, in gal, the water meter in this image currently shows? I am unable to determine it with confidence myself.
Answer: 77890.5 gal
